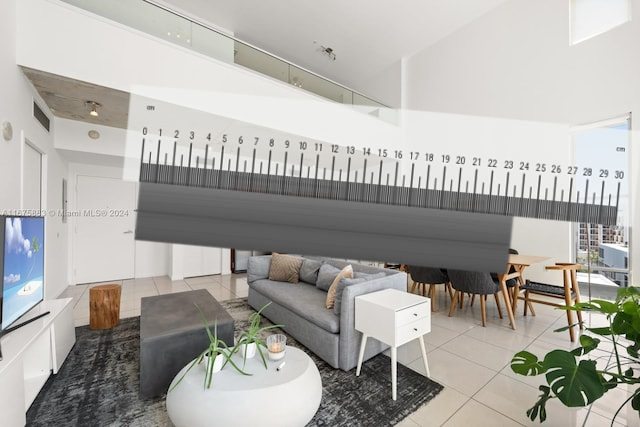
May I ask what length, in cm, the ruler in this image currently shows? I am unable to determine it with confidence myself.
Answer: 23.5 cm
